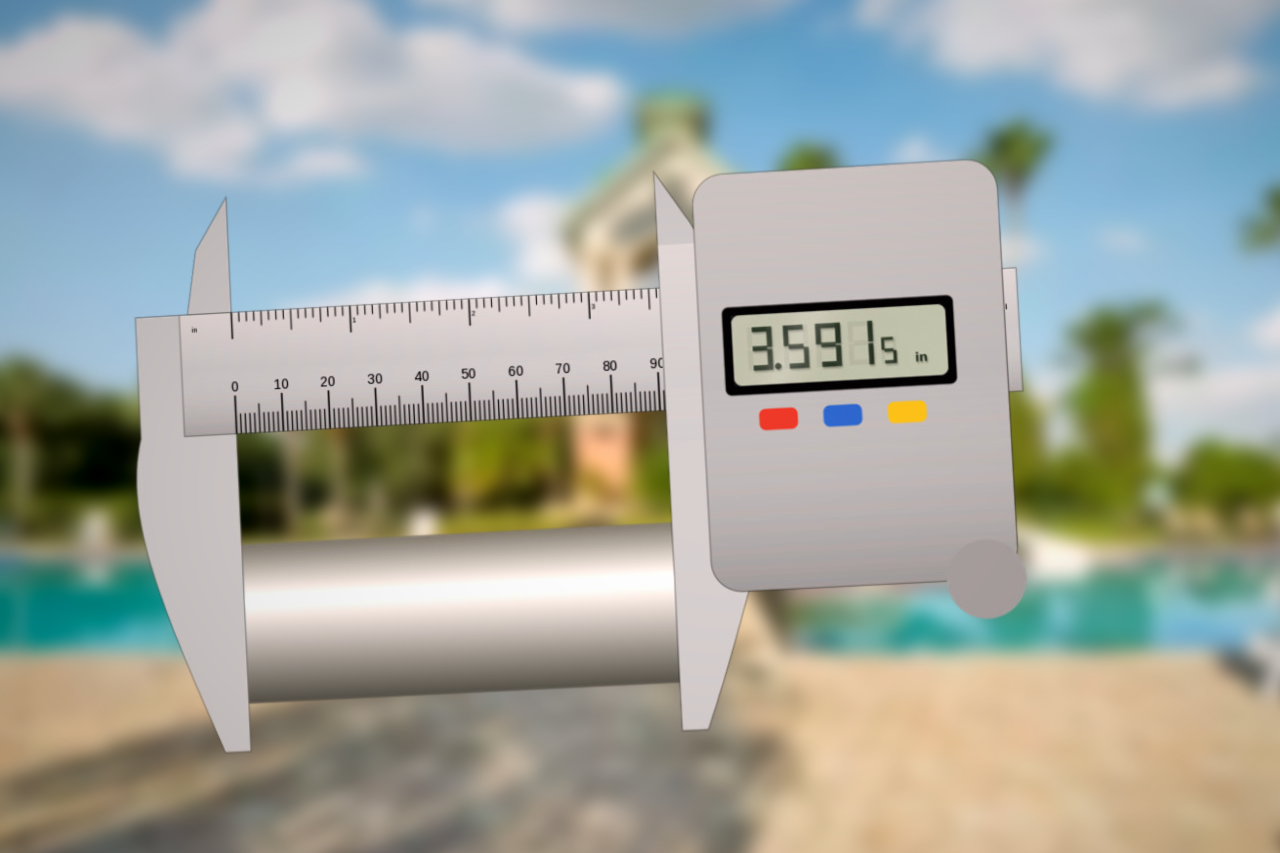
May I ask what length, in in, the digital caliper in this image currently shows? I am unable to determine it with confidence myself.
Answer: 3.5915 in
